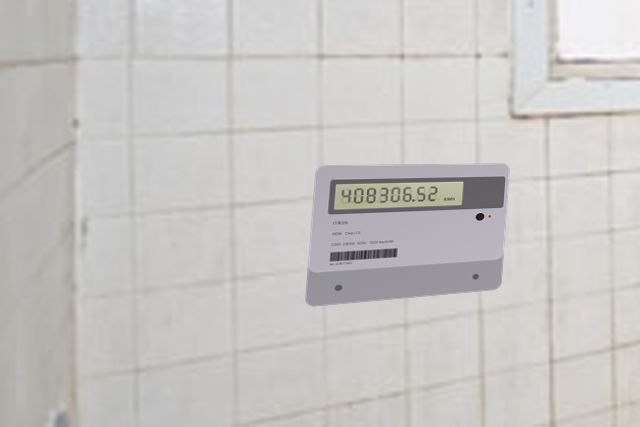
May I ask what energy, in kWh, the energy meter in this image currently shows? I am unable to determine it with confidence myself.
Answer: 408306.52 kWh
